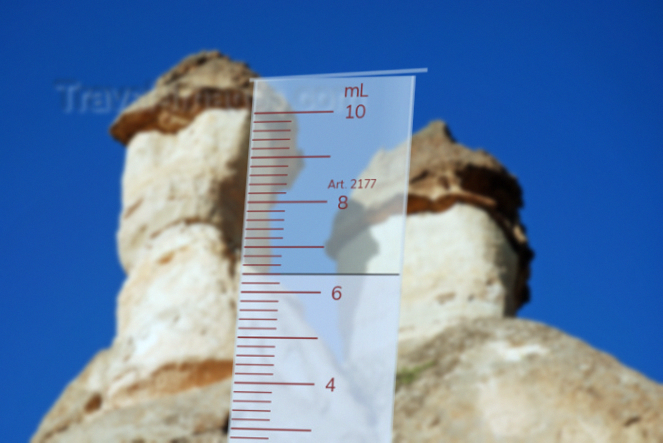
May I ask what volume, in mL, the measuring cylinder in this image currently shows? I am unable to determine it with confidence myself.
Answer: 6.4 mL
